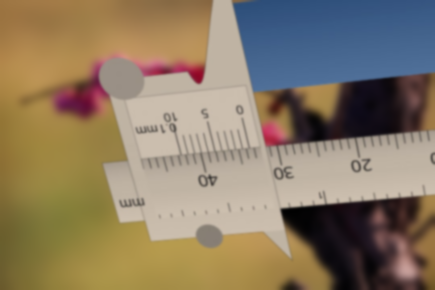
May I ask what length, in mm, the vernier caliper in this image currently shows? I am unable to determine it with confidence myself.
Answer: 33.6 mm
